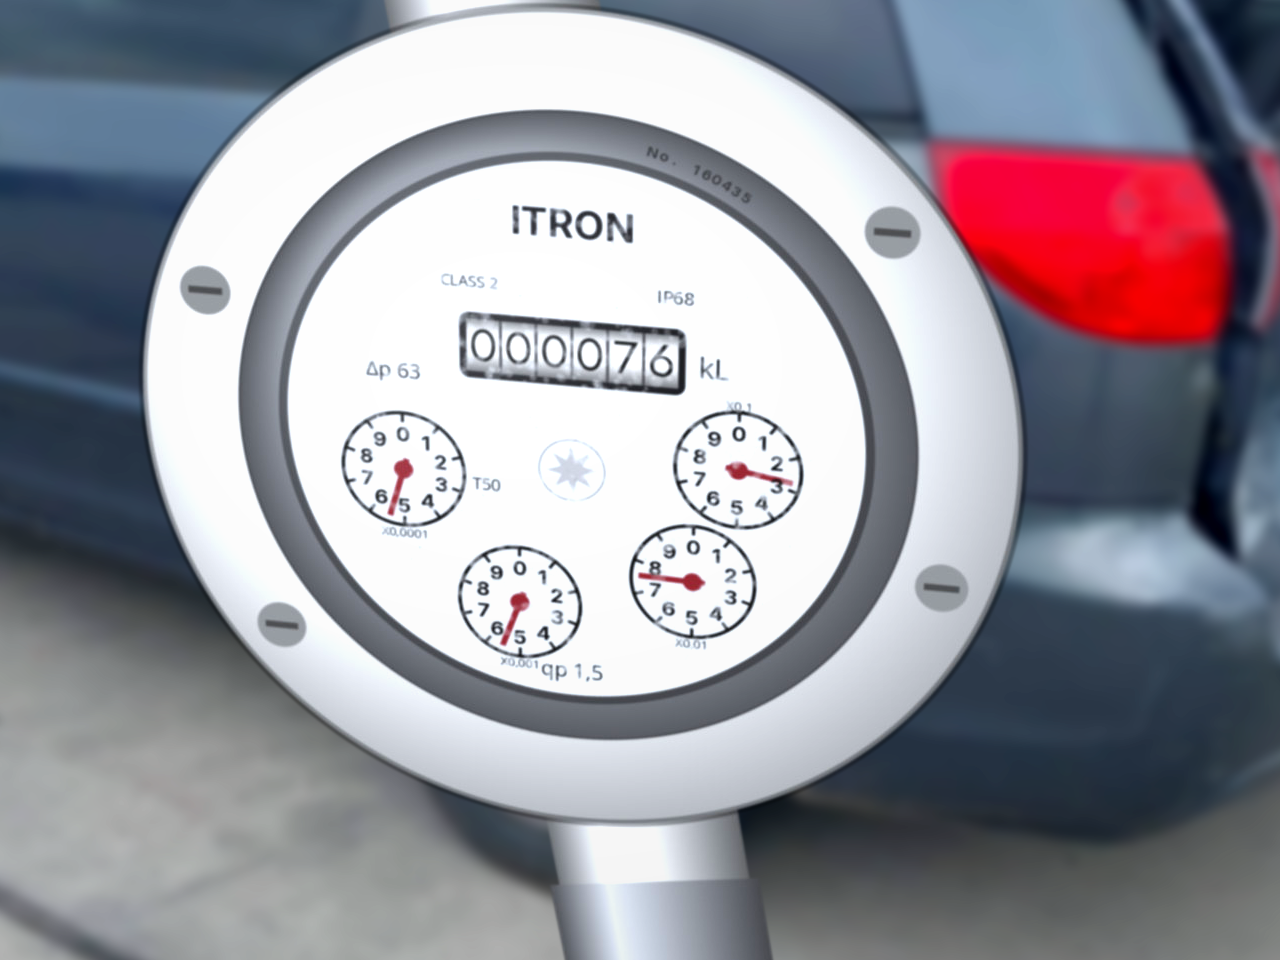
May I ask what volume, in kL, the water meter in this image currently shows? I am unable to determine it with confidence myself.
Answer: 76.2755 kL
